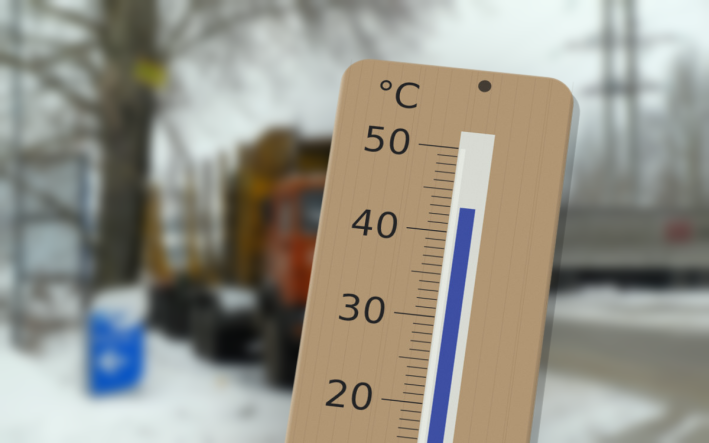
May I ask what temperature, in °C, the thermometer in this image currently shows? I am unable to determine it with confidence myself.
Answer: 43 °C
